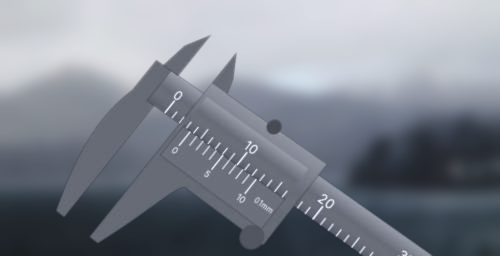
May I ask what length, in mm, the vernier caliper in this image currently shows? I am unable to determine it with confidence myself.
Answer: 3.6 mm
